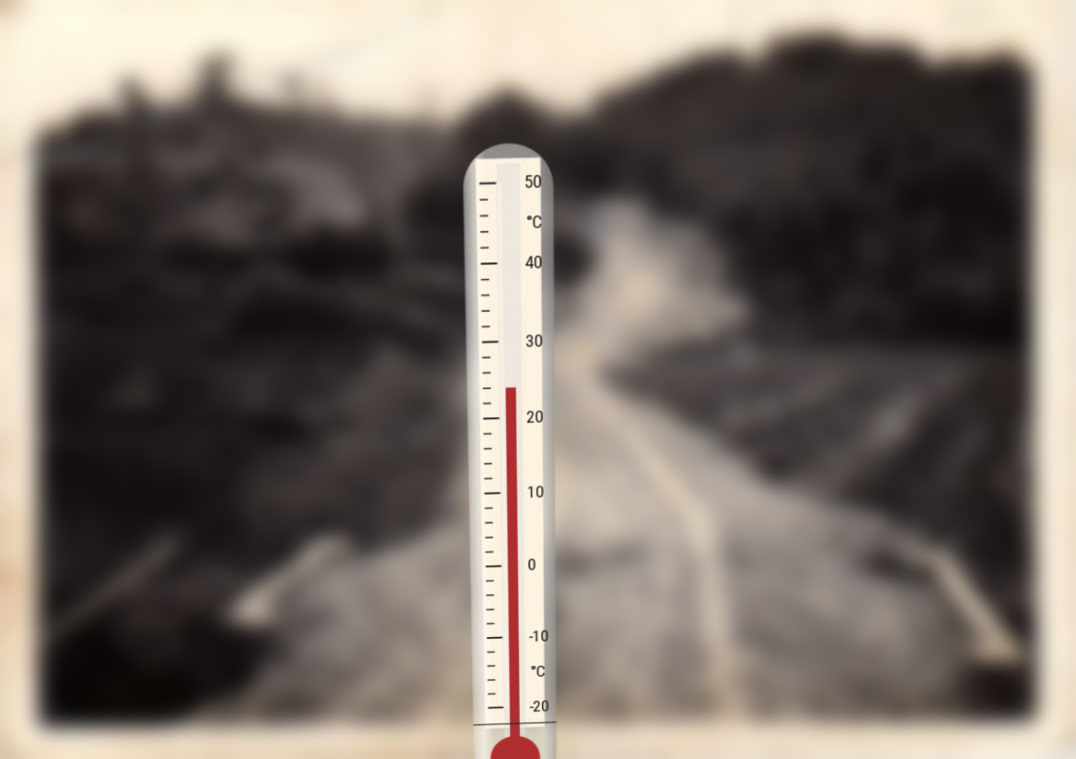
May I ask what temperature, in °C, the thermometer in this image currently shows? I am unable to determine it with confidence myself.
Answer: 24 °C
